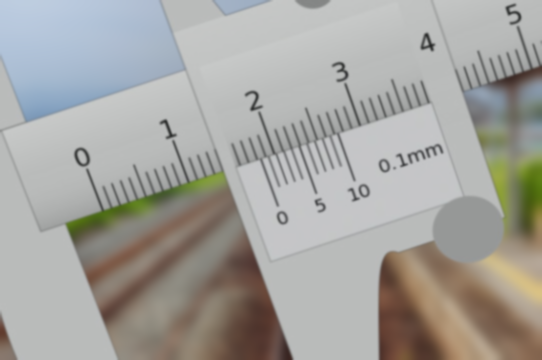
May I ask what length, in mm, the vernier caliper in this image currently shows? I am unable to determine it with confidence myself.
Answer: 18.4 mm
